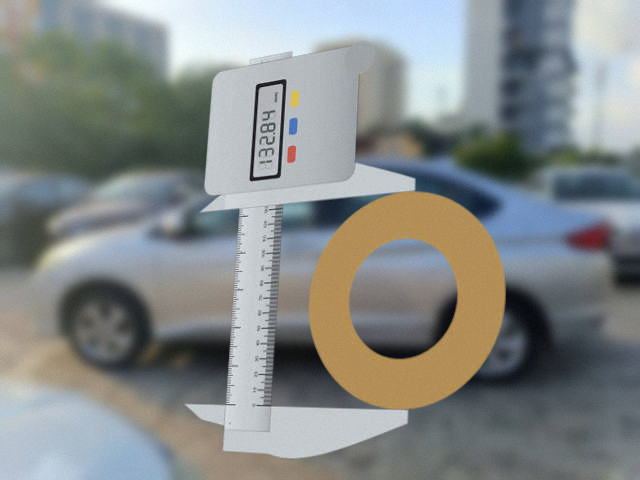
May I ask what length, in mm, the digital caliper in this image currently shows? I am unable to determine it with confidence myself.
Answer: 132.84 mm
